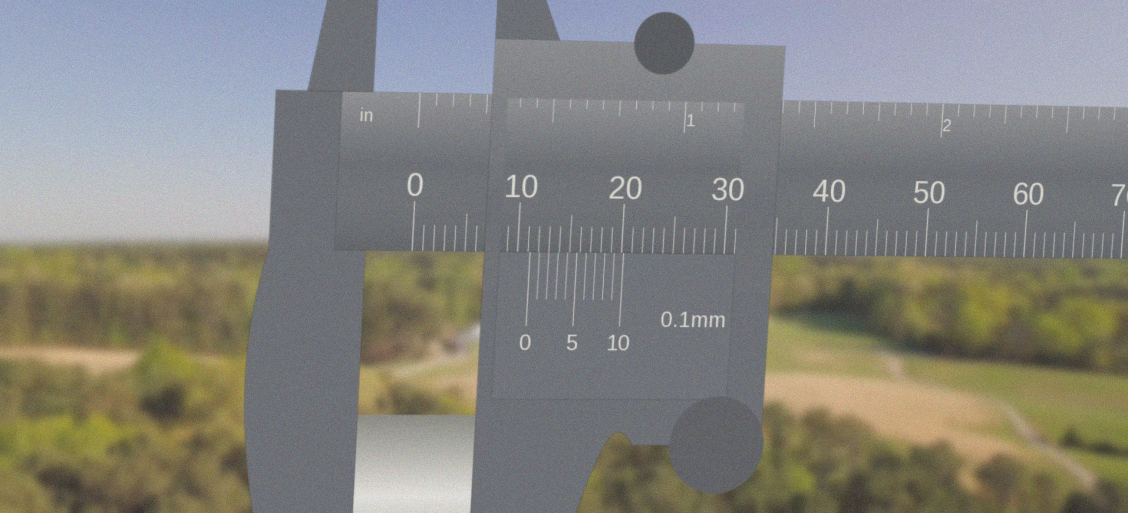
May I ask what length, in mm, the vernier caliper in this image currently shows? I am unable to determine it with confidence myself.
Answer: 11.2 mm
